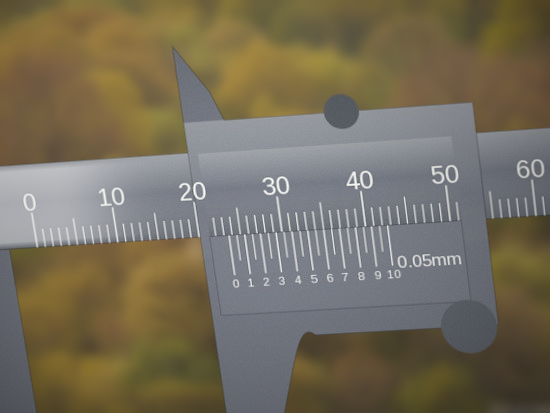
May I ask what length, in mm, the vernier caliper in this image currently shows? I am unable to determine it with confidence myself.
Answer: 23.6 mm
